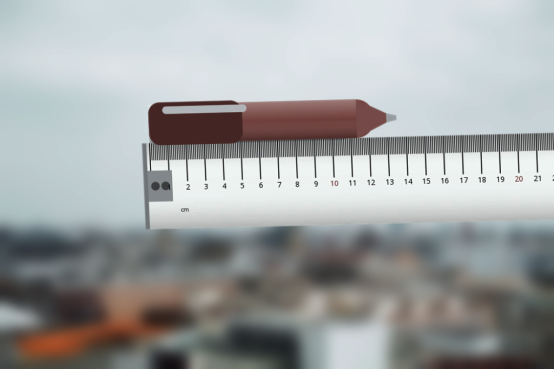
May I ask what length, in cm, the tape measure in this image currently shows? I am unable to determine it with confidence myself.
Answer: 13.5 cm
